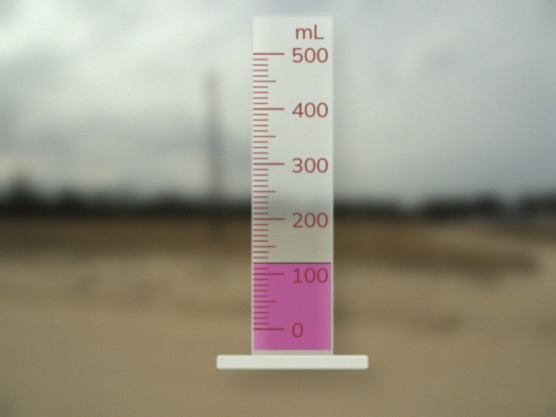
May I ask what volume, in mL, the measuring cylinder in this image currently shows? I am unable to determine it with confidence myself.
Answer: 120 mL
